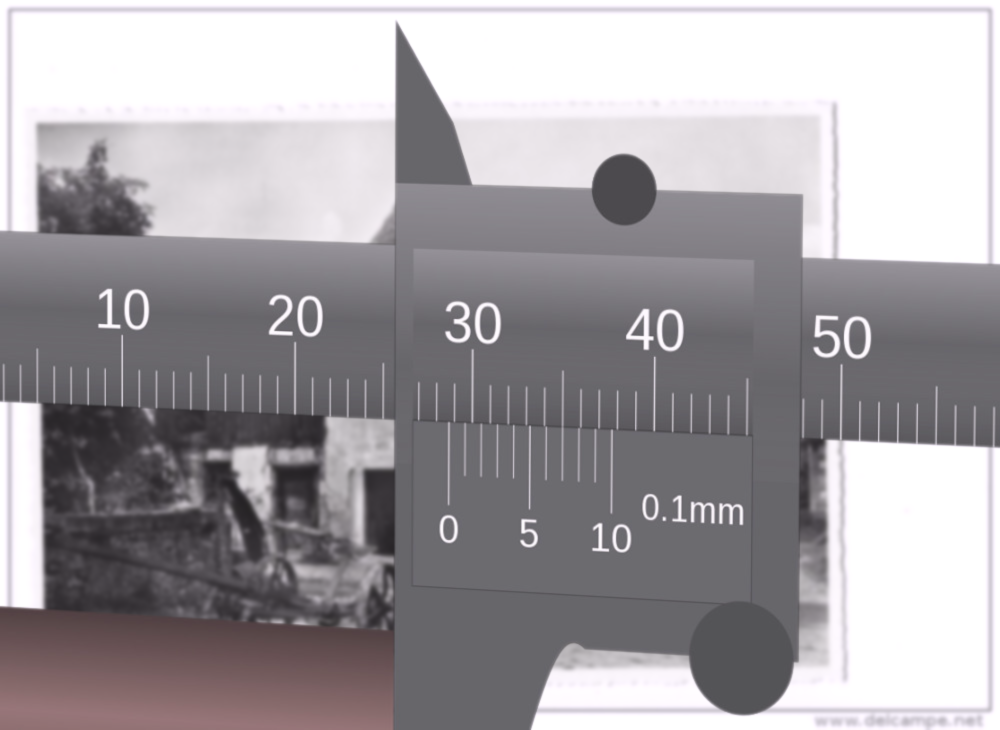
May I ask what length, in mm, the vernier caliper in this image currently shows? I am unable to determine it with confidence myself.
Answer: 28.7 mm
